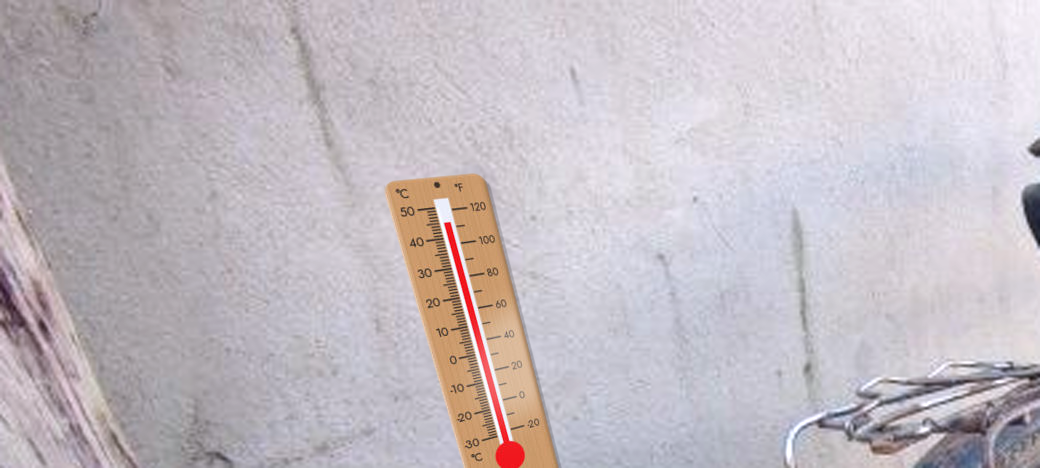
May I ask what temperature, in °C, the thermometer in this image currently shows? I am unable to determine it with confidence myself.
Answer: 45 °C
